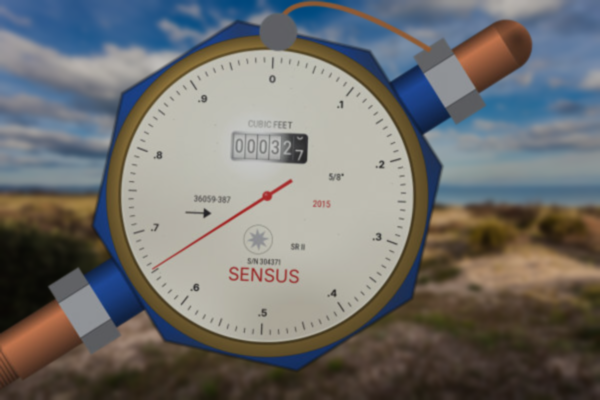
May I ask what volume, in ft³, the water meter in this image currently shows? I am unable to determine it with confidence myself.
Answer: 326.65 ft³
